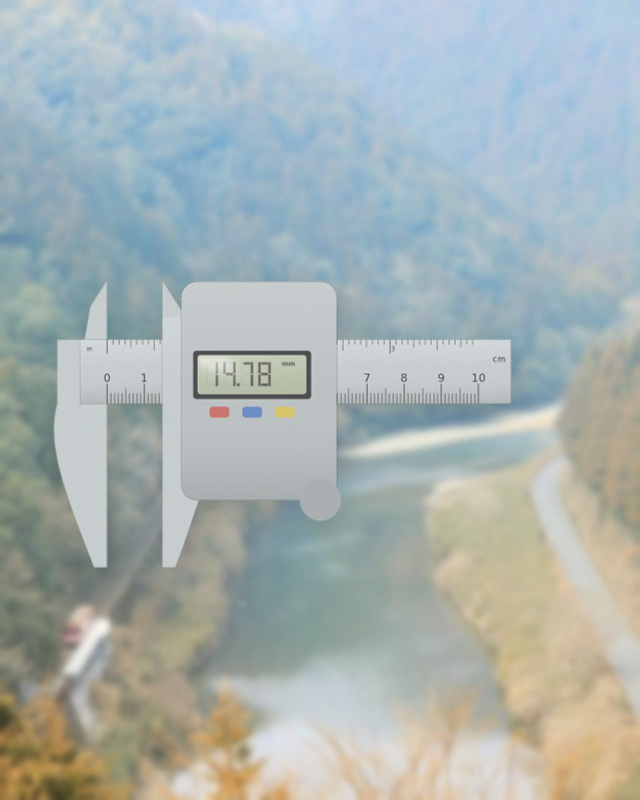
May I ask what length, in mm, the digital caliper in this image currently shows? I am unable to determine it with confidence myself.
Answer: 14.78 mm
